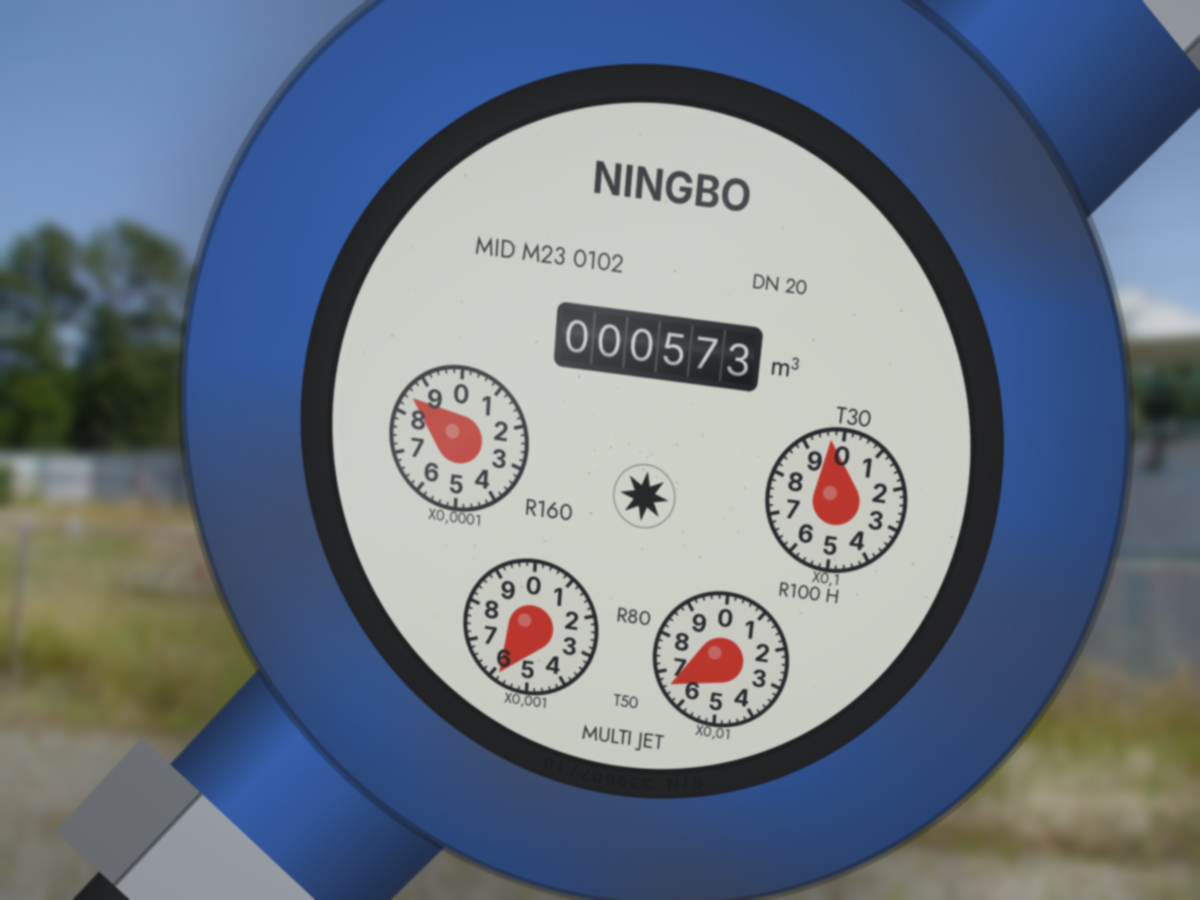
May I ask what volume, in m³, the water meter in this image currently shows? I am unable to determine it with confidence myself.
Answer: 572.9658 m³
